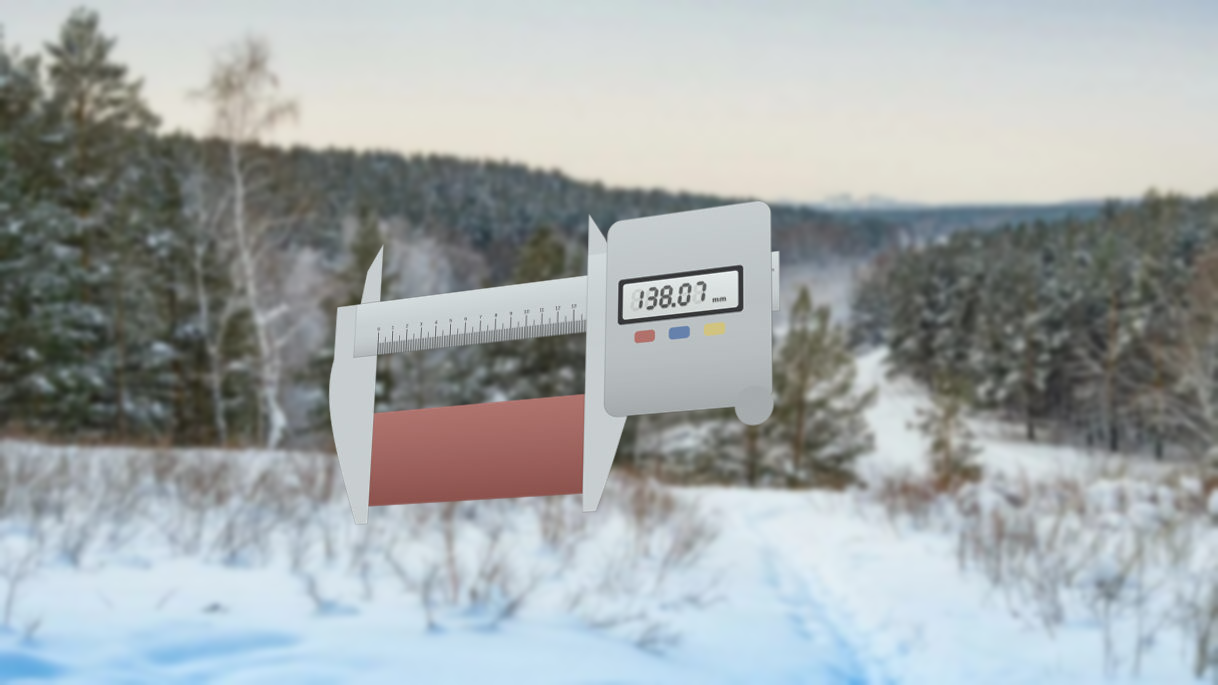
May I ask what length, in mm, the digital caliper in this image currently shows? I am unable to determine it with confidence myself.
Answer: 138.07 mm
